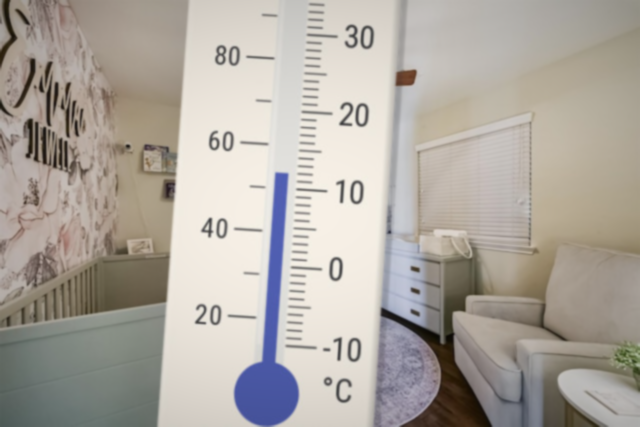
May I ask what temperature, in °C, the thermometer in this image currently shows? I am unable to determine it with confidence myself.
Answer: 12 °C
